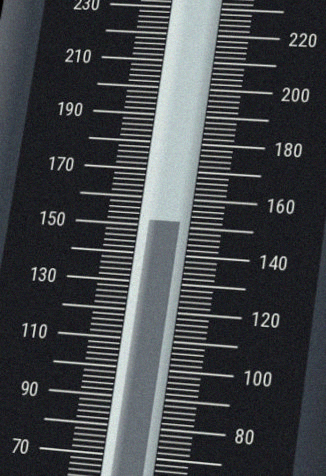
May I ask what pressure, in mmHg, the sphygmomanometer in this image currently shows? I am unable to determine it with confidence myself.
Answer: 152 mmHg
